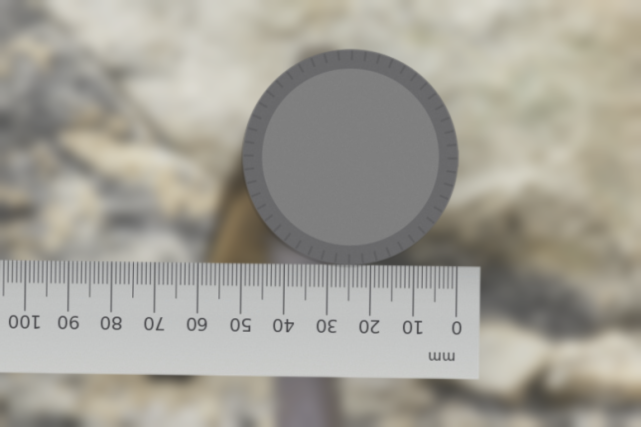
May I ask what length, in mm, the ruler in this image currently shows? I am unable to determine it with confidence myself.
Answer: 50 mm
